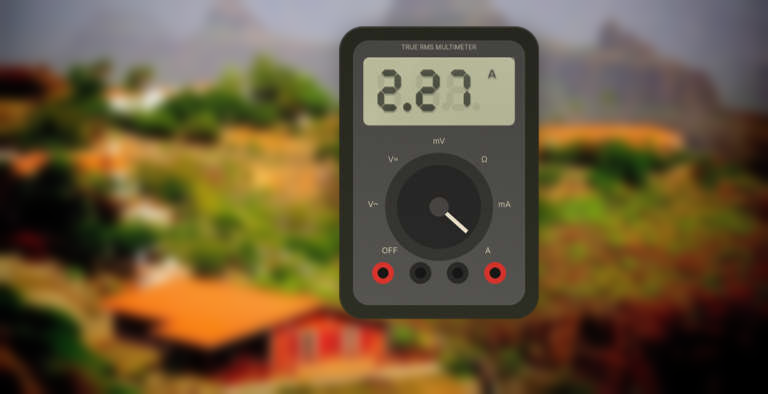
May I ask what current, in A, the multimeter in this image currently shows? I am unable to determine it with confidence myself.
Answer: 2.27 A
